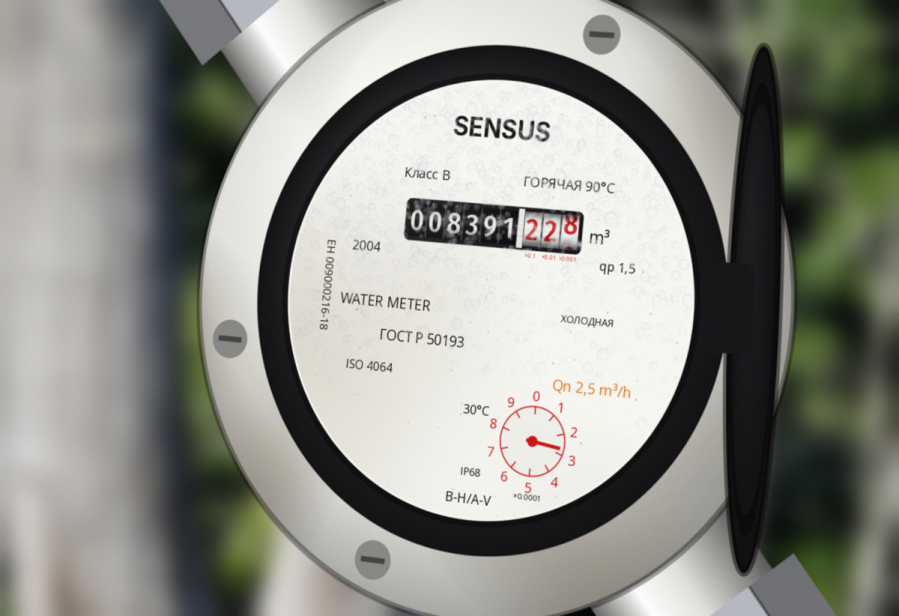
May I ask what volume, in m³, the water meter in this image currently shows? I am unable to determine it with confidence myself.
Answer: 8391.2282 m³
